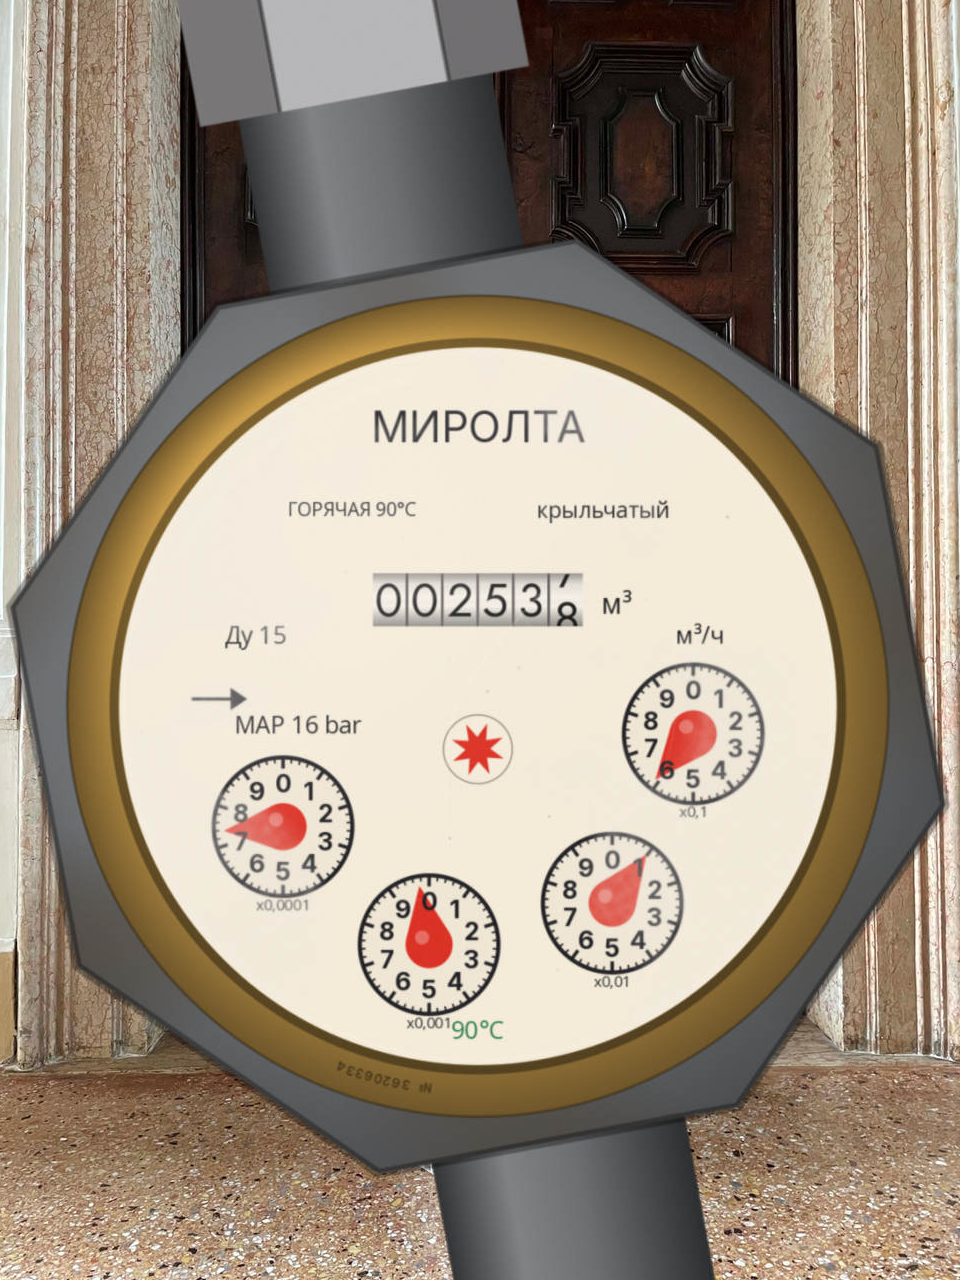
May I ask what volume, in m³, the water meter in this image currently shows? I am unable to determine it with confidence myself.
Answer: 2537.6097 m³
